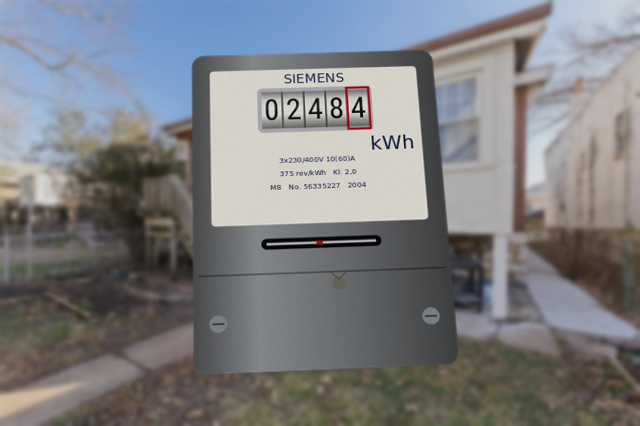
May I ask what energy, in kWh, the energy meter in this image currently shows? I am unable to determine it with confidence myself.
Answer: 248.4 kWh
